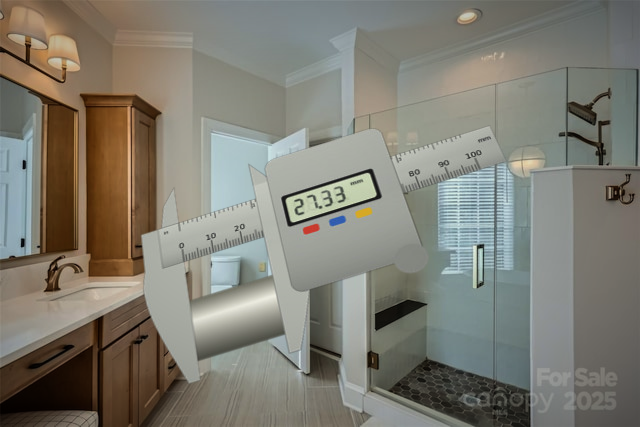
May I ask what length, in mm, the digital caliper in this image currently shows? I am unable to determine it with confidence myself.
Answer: 27.33 mm
